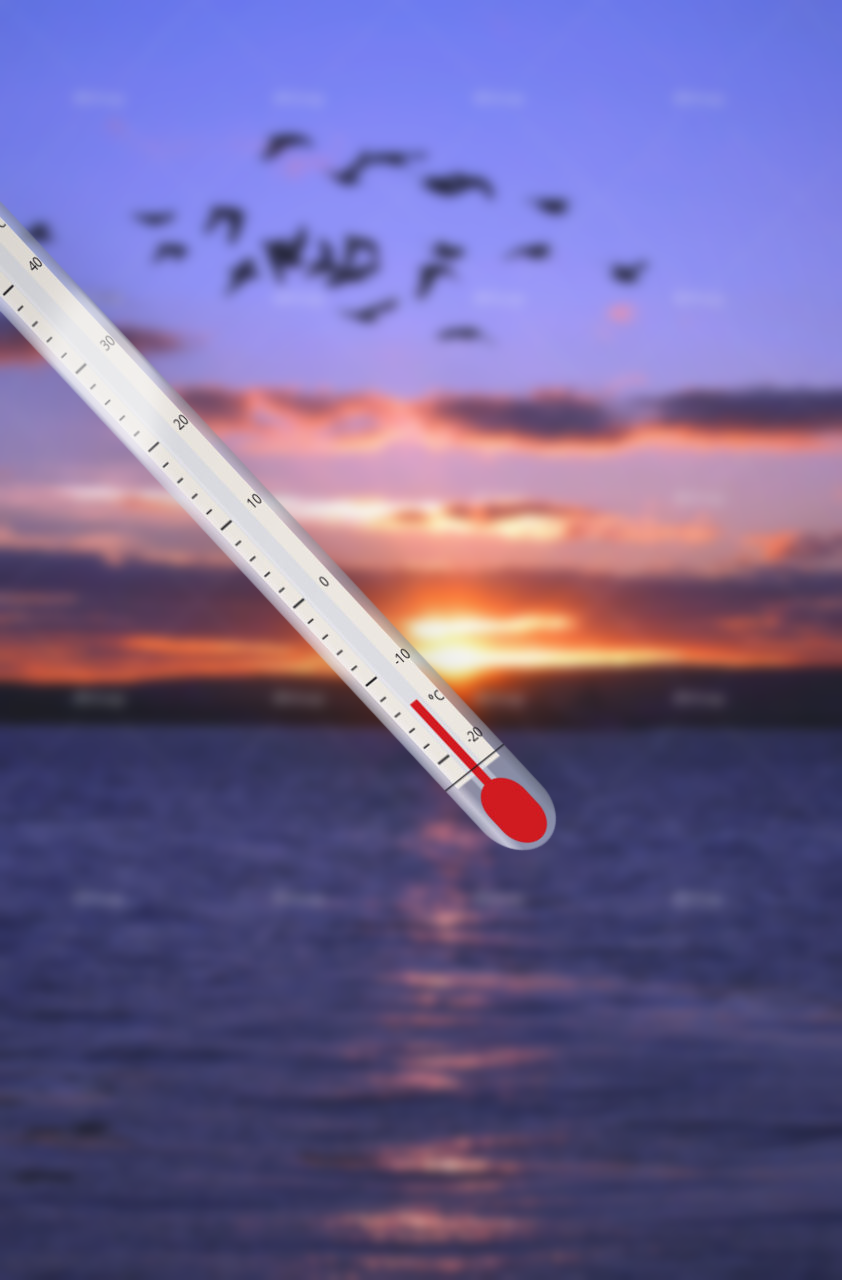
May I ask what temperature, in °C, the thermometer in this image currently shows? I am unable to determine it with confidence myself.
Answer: -14 °C
